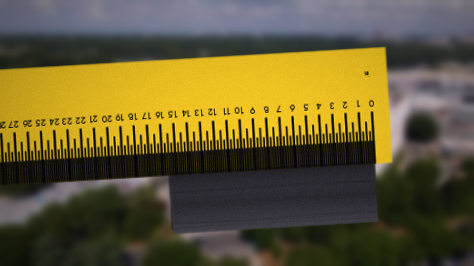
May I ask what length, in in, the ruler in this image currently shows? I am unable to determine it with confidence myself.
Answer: 15.5 in
